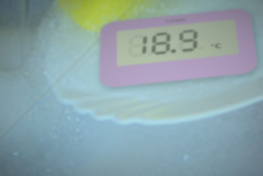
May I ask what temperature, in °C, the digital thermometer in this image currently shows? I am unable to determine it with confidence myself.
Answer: 18.9 °C
